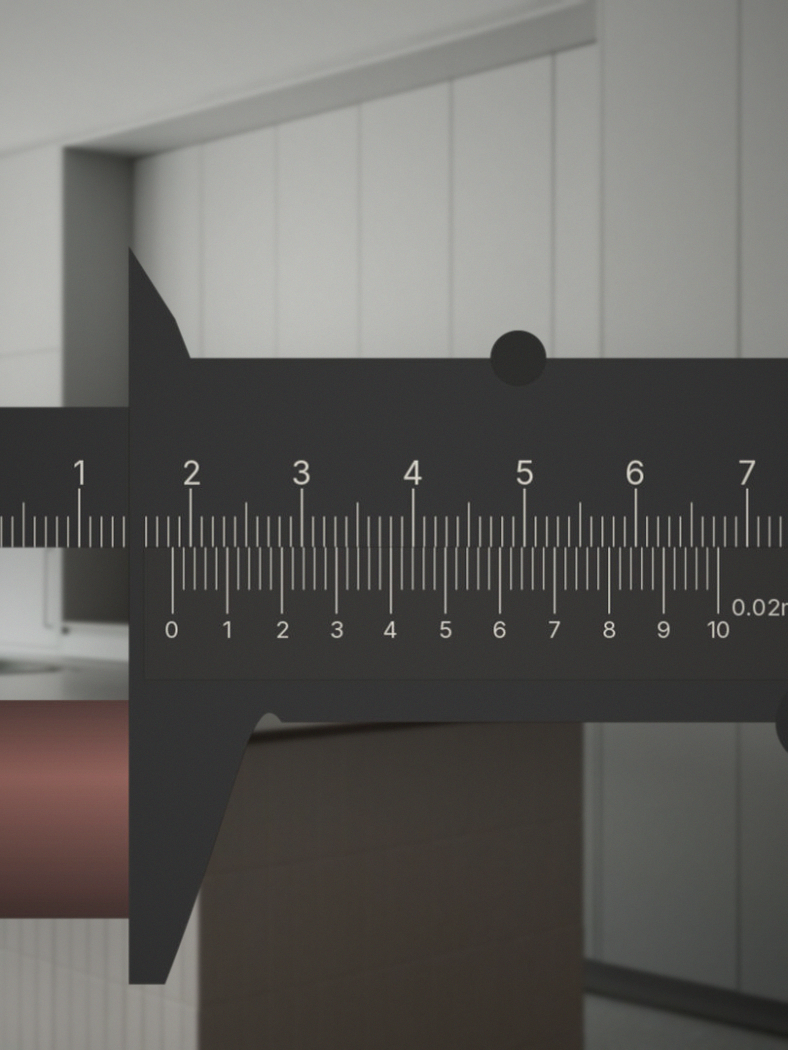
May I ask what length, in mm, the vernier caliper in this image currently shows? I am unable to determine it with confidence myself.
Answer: 18.4 mm
